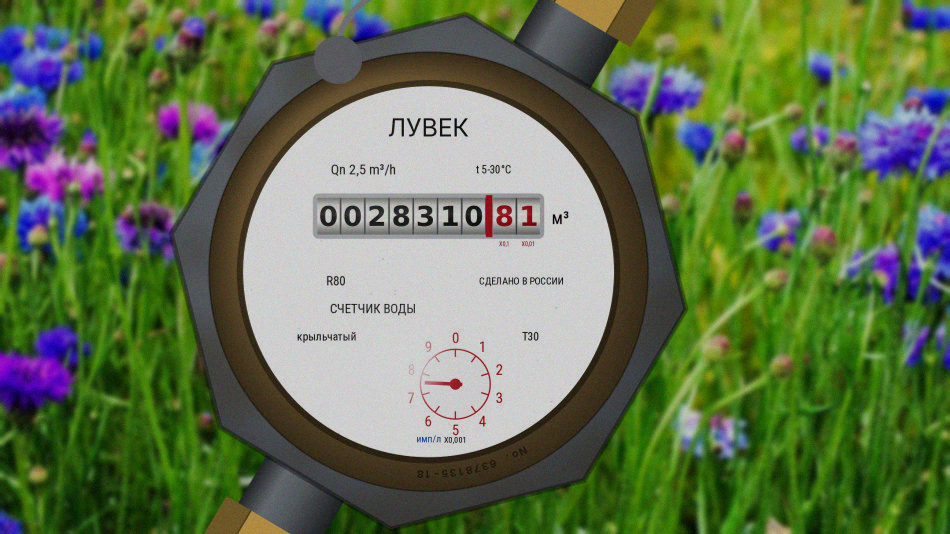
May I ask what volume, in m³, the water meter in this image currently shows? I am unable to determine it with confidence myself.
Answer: 28310.817 m³
